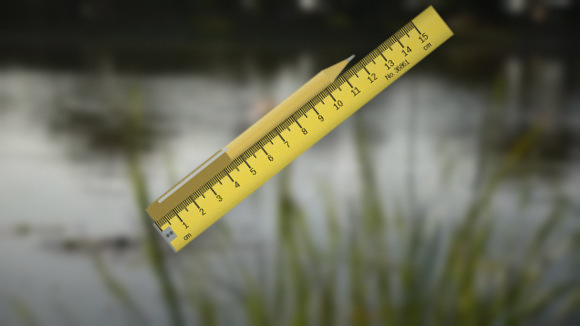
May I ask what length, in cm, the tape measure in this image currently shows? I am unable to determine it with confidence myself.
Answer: 12 cm
